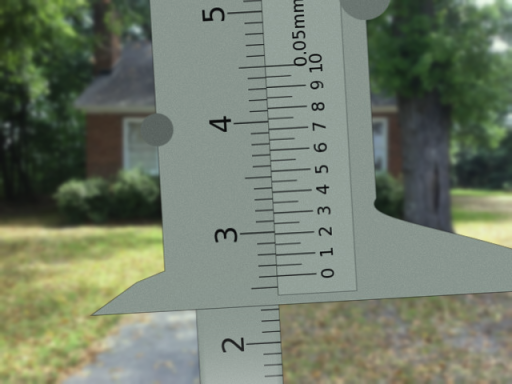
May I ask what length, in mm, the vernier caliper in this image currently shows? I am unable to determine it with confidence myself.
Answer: 26.0 mm
